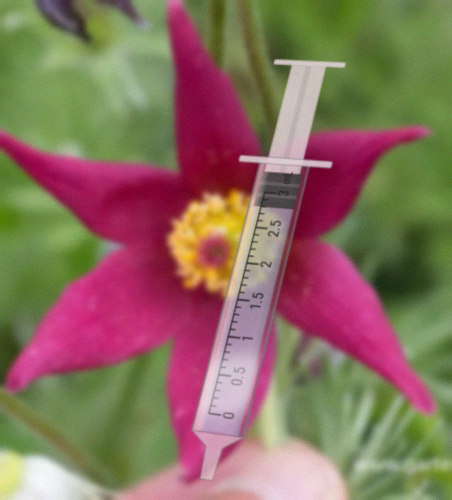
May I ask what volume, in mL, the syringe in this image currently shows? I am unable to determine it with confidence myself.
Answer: 2.8 mL
